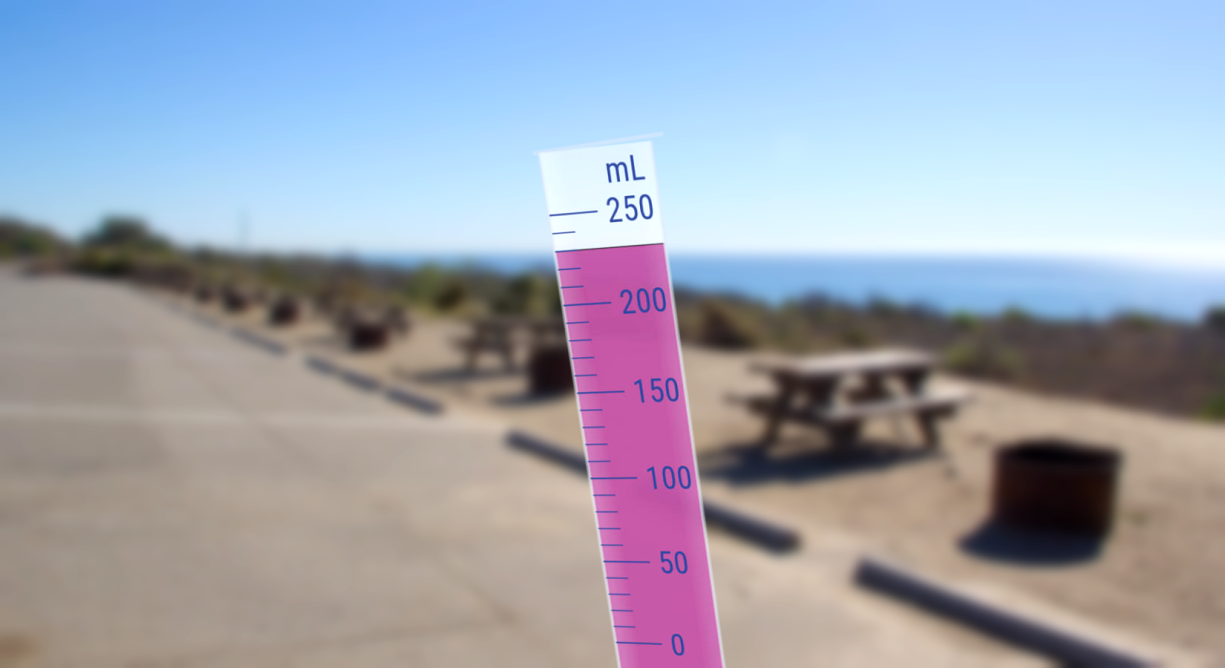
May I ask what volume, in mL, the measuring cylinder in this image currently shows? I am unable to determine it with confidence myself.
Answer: 230 mL
